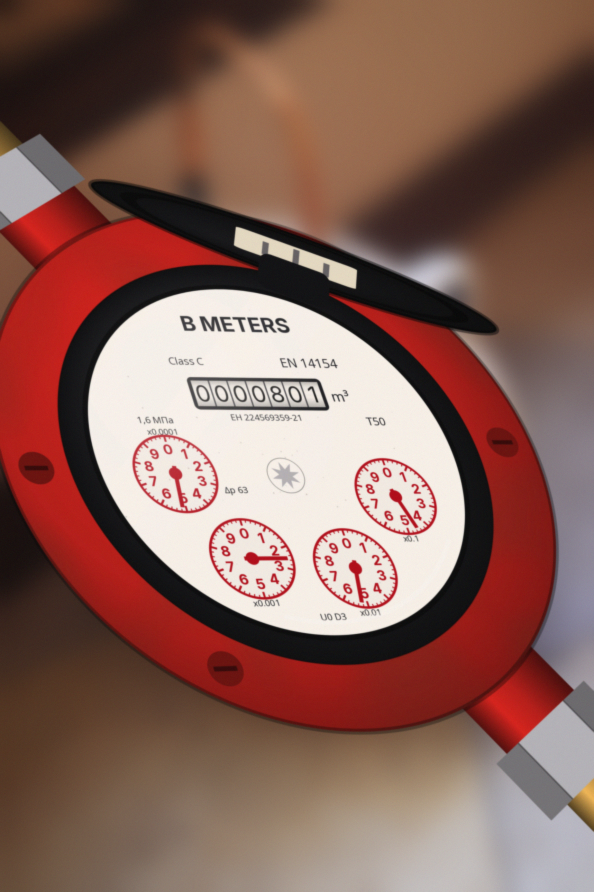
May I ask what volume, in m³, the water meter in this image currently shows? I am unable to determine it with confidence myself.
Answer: 801.4525 m³
